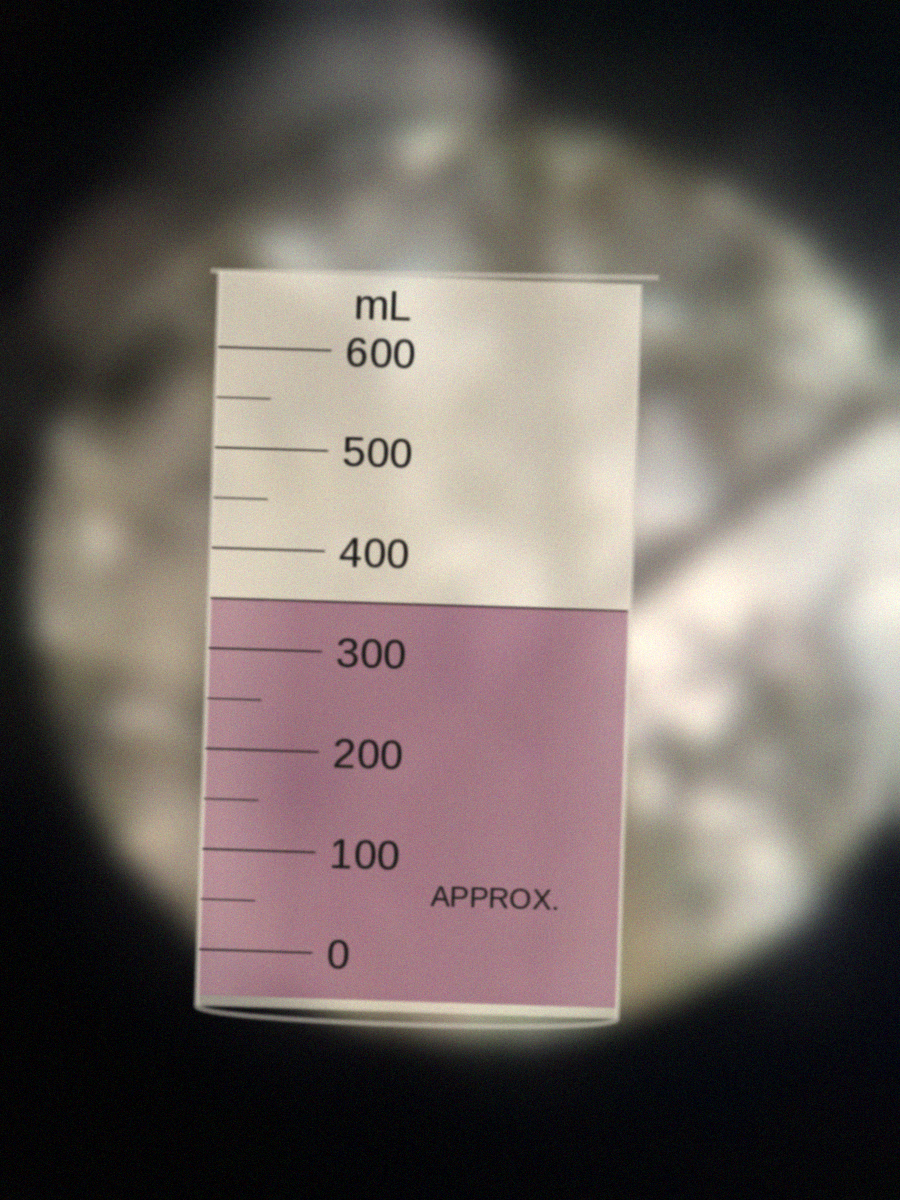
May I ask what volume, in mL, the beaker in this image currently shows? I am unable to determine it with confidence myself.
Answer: 350 mL
